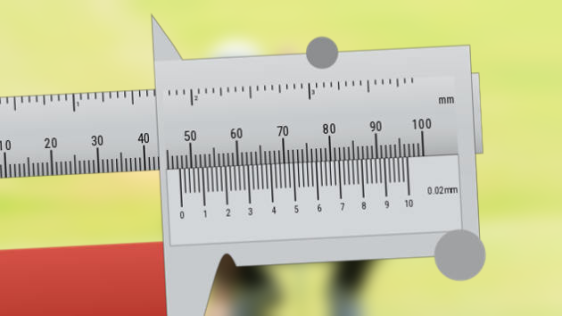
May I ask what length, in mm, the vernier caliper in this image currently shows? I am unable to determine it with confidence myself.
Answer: 47.5 mm
